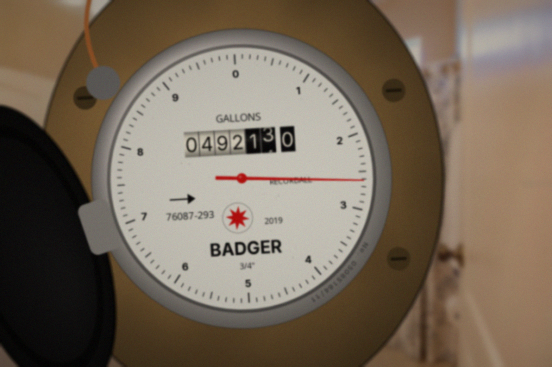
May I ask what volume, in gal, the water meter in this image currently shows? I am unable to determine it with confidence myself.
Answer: 492132.6 gal
